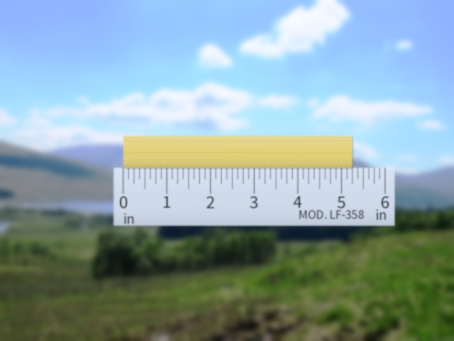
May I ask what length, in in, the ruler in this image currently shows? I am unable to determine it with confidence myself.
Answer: 5.25 in
